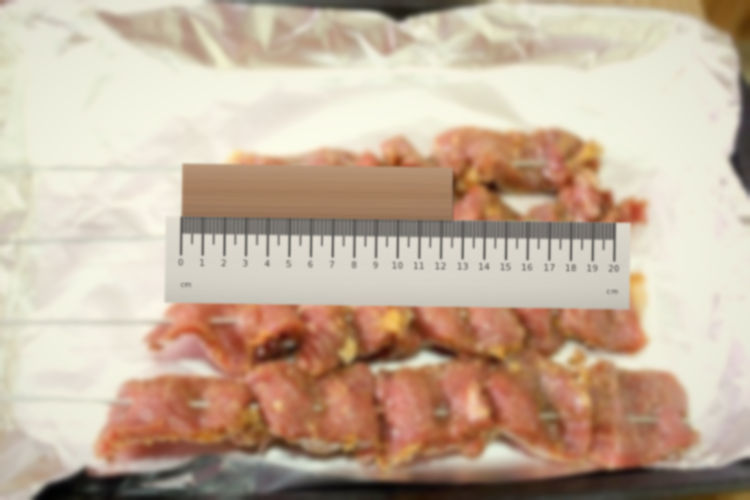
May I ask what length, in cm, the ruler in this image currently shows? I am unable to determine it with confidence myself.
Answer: 12.5 cm
